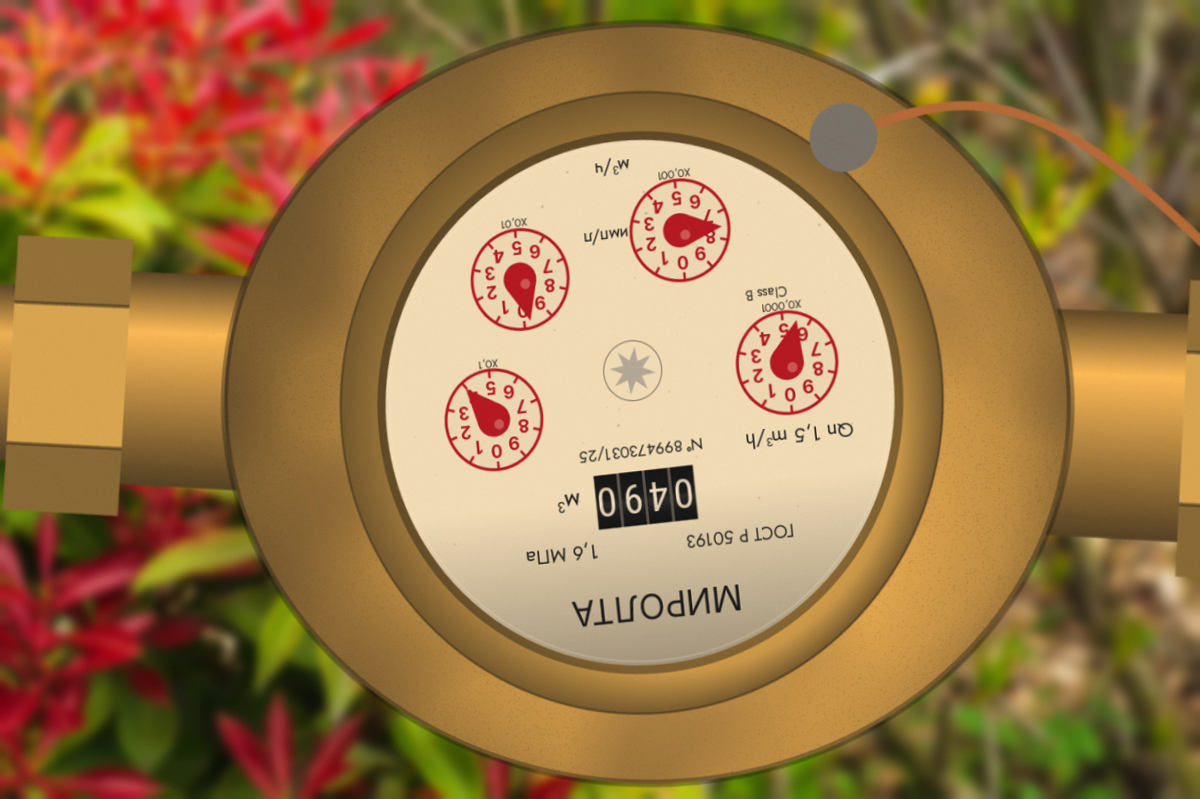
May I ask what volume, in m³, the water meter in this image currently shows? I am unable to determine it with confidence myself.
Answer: 490.3975 m³
